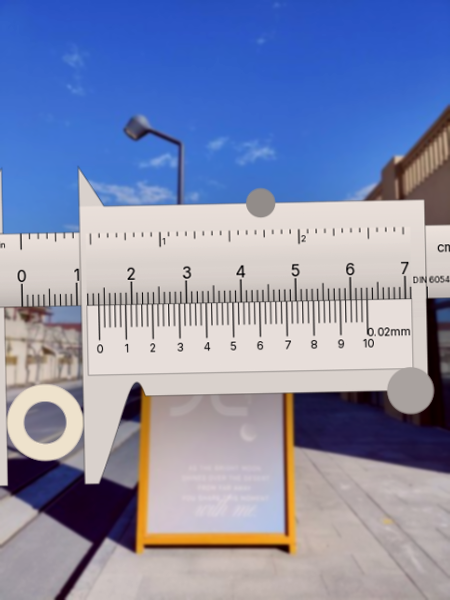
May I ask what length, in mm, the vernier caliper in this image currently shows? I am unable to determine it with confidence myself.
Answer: 14.0 mm
